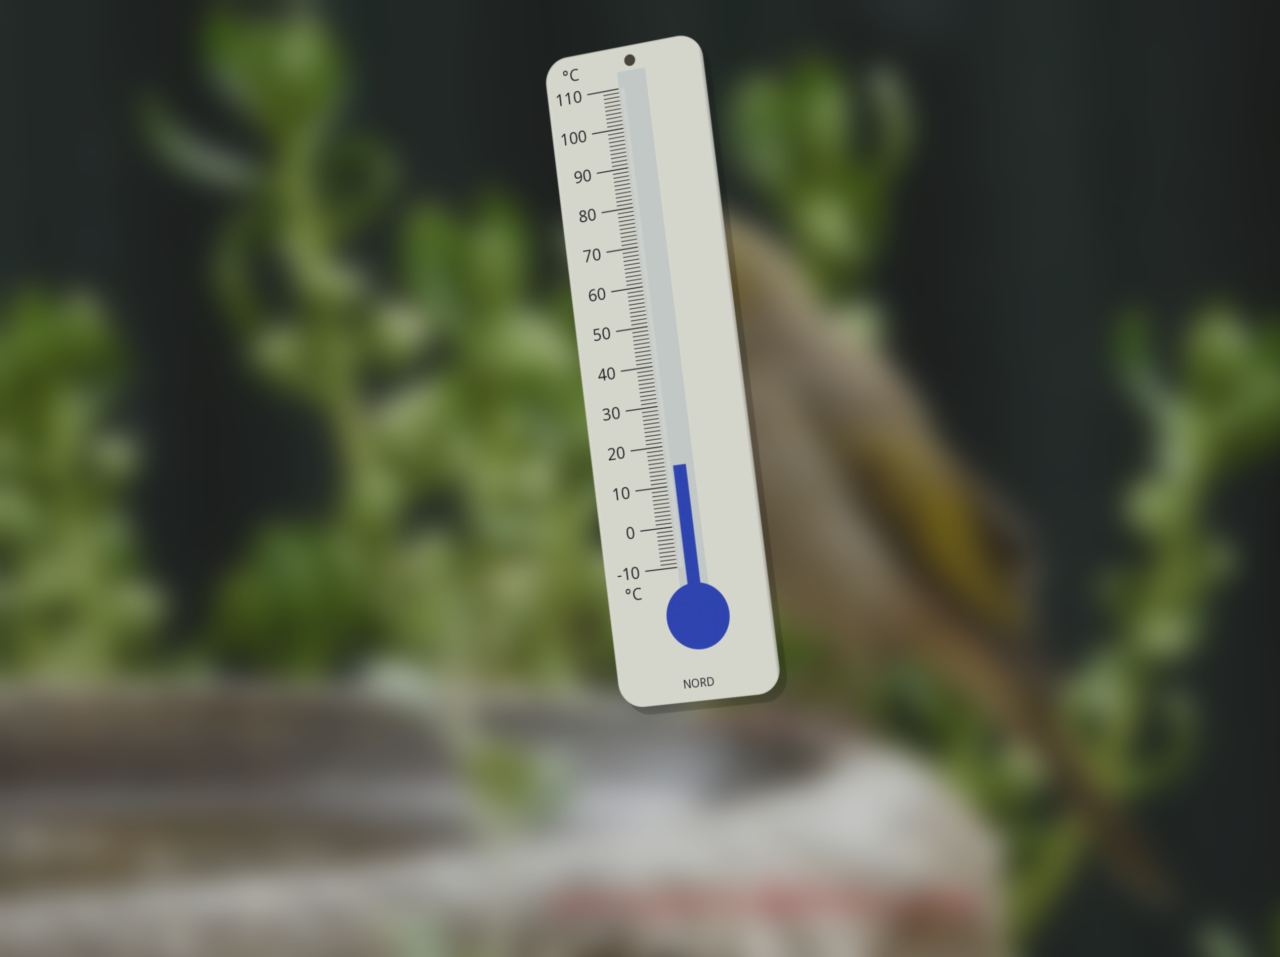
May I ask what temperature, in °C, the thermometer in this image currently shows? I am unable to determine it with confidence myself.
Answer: 15 °C
